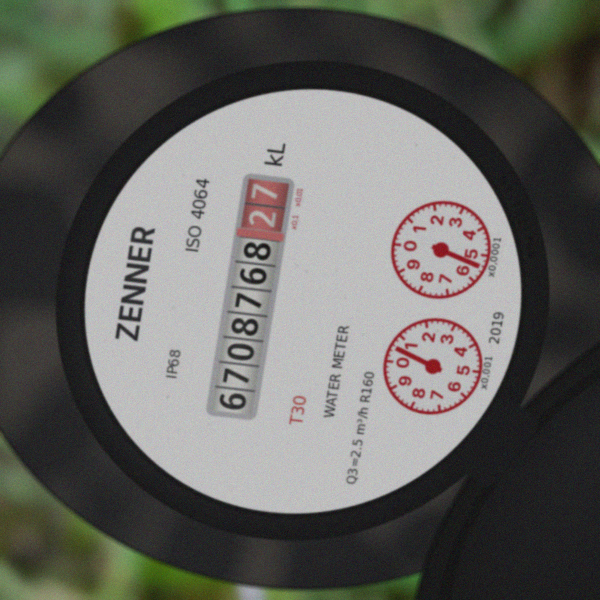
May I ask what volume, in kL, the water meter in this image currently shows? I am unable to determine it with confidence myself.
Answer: 6708768.2705 kL
